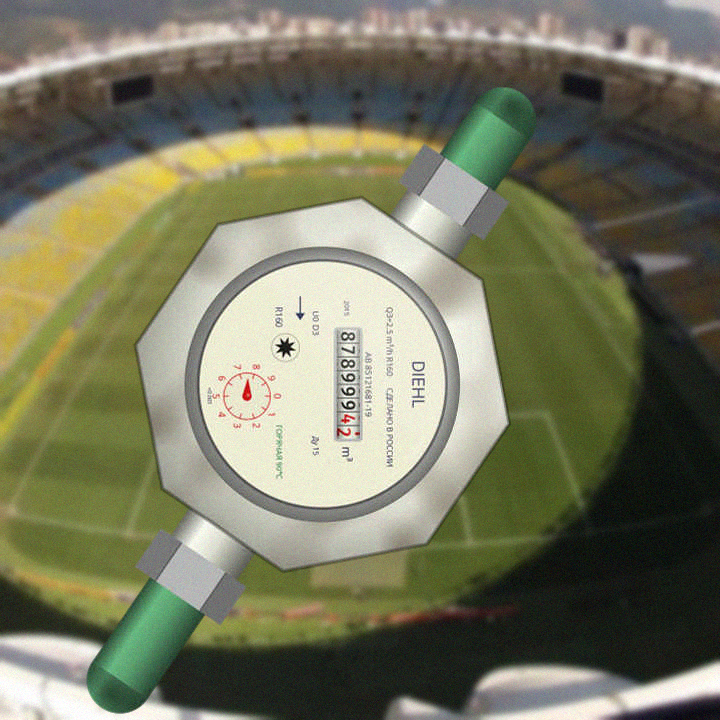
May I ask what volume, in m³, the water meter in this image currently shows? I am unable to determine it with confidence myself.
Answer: 878999.417 m³
